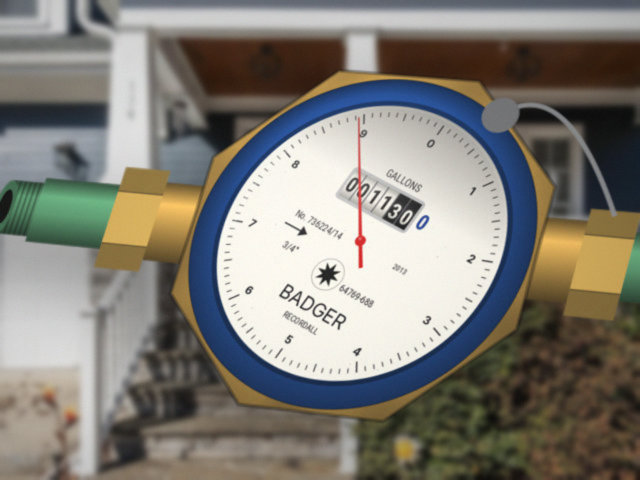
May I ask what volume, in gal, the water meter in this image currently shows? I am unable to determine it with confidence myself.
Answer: 11298.9 gal
